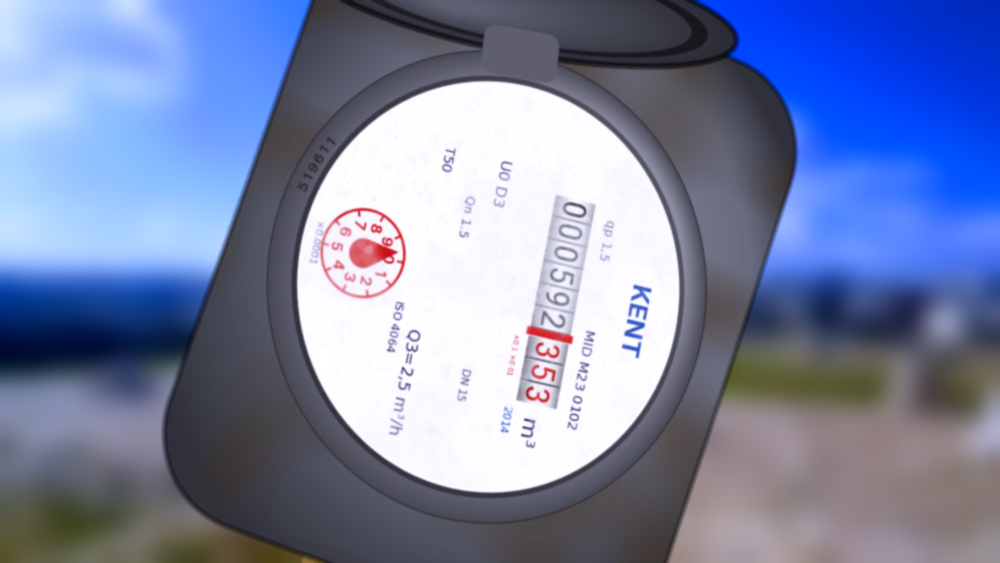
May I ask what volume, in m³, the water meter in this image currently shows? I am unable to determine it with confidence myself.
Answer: 592.3529 m³
